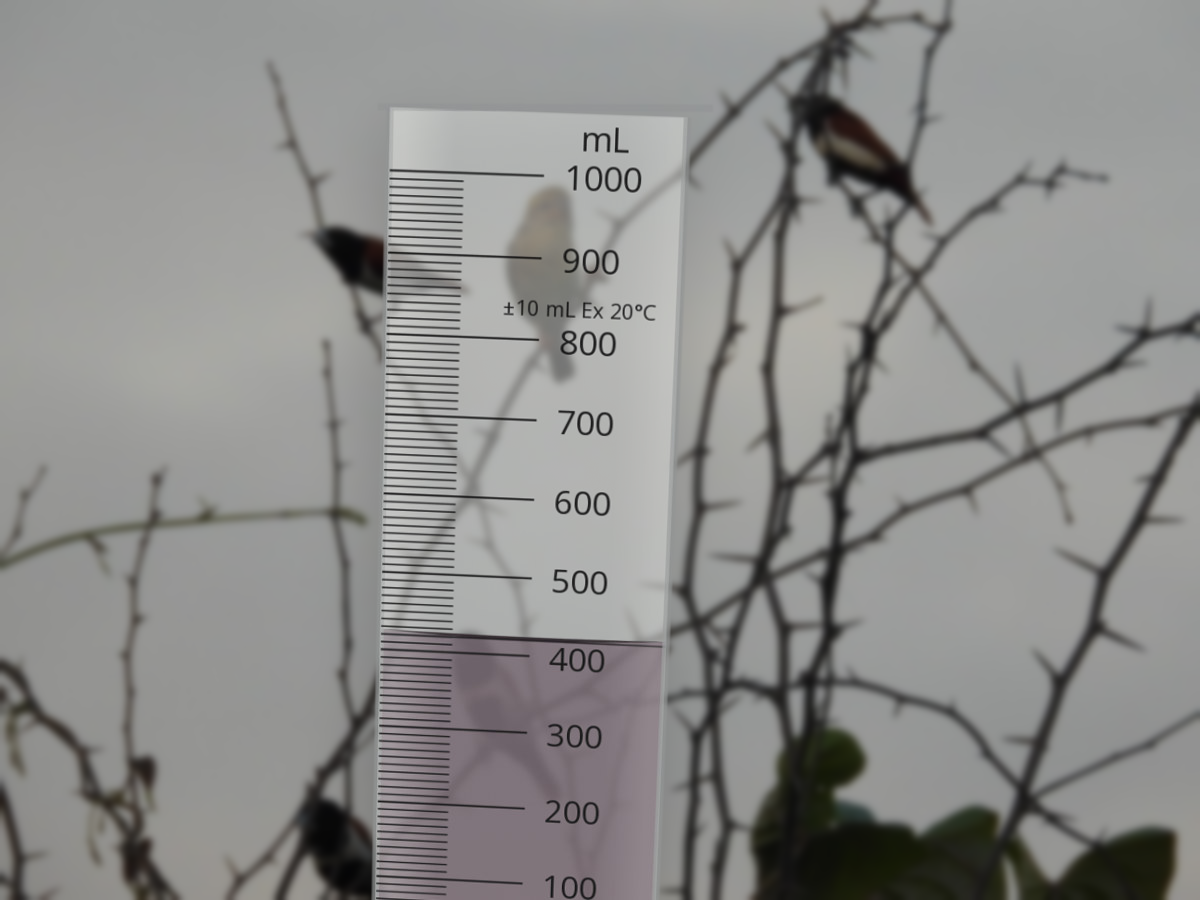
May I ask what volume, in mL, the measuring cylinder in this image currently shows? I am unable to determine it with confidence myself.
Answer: 420 mL
